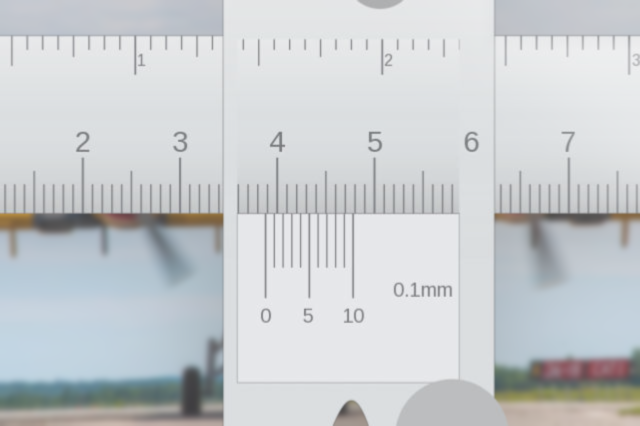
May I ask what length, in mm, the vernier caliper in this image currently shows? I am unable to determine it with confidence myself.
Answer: 38.8 mm
